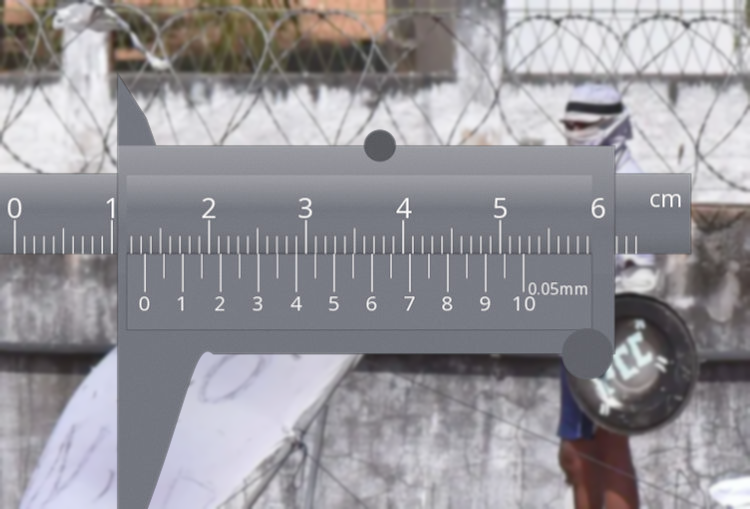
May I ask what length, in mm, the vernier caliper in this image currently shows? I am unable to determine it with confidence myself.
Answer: 13.4 mm
